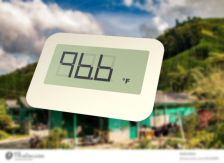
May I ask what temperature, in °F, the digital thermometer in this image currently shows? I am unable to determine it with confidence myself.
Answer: 96.6 °F
